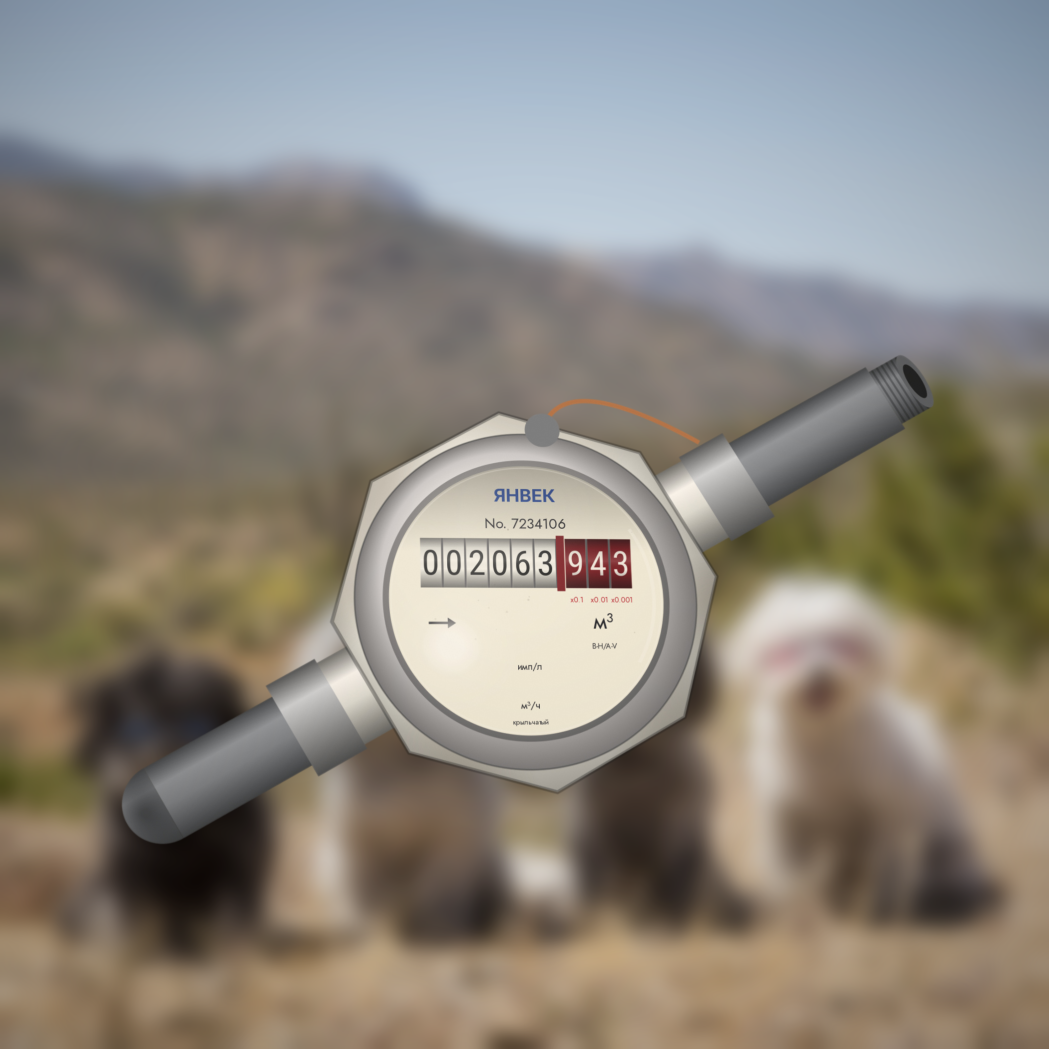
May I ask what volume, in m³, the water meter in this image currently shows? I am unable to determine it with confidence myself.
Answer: 2063.943 m³
